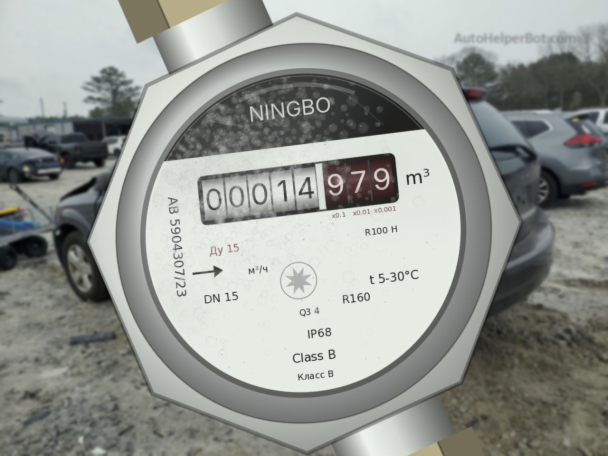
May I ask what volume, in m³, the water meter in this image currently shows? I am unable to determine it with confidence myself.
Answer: 14.979 m³
